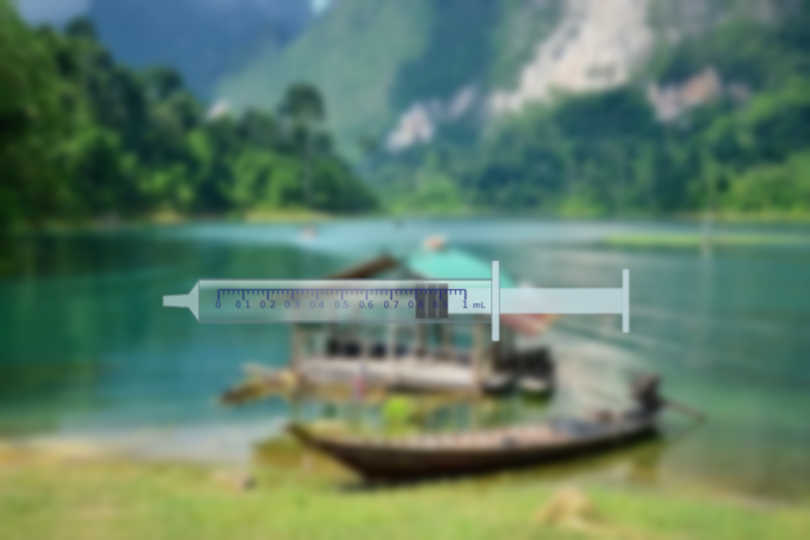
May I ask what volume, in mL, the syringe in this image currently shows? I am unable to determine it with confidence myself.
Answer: 0.8 mL
